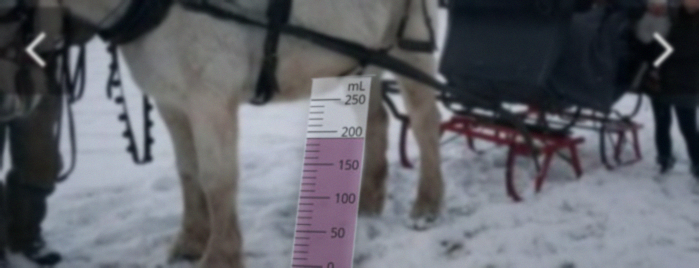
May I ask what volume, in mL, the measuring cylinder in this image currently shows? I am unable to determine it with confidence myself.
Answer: 190 mL
